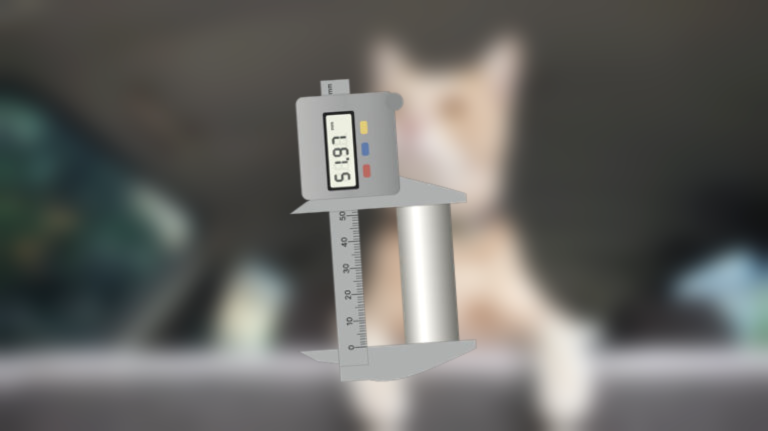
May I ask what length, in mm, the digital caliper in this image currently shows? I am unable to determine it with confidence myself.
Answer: 51.97 mm
